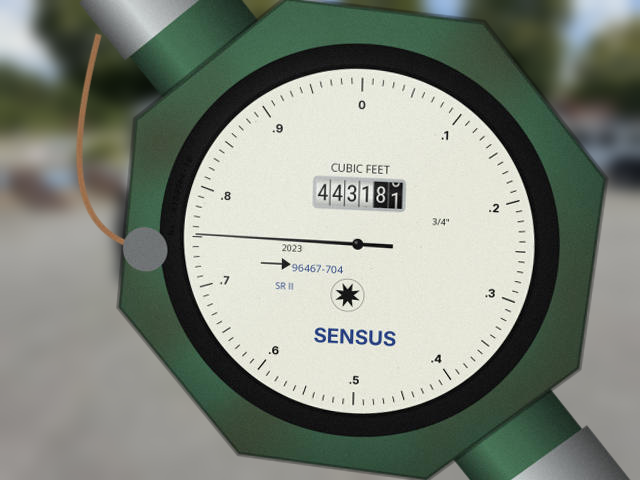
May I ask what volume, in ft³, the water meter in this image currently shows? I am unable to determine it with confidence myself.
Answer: 443180.75 ft³
